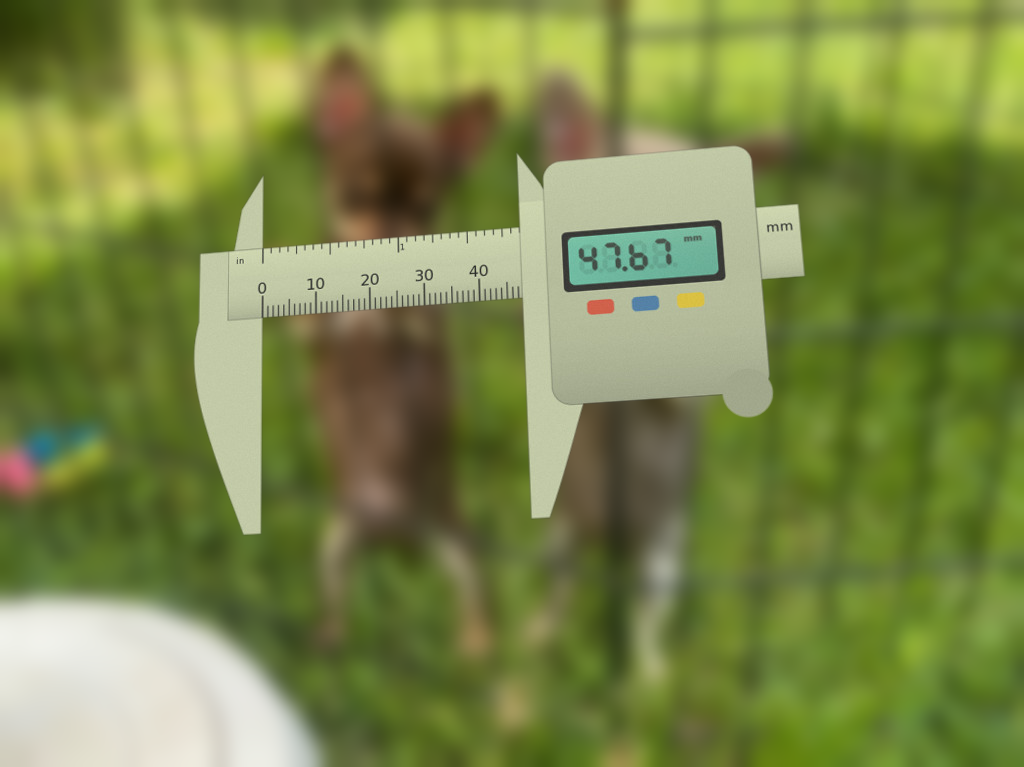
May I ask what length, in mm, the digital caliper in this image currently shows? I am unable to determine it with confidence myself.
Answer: 47.67 mm
